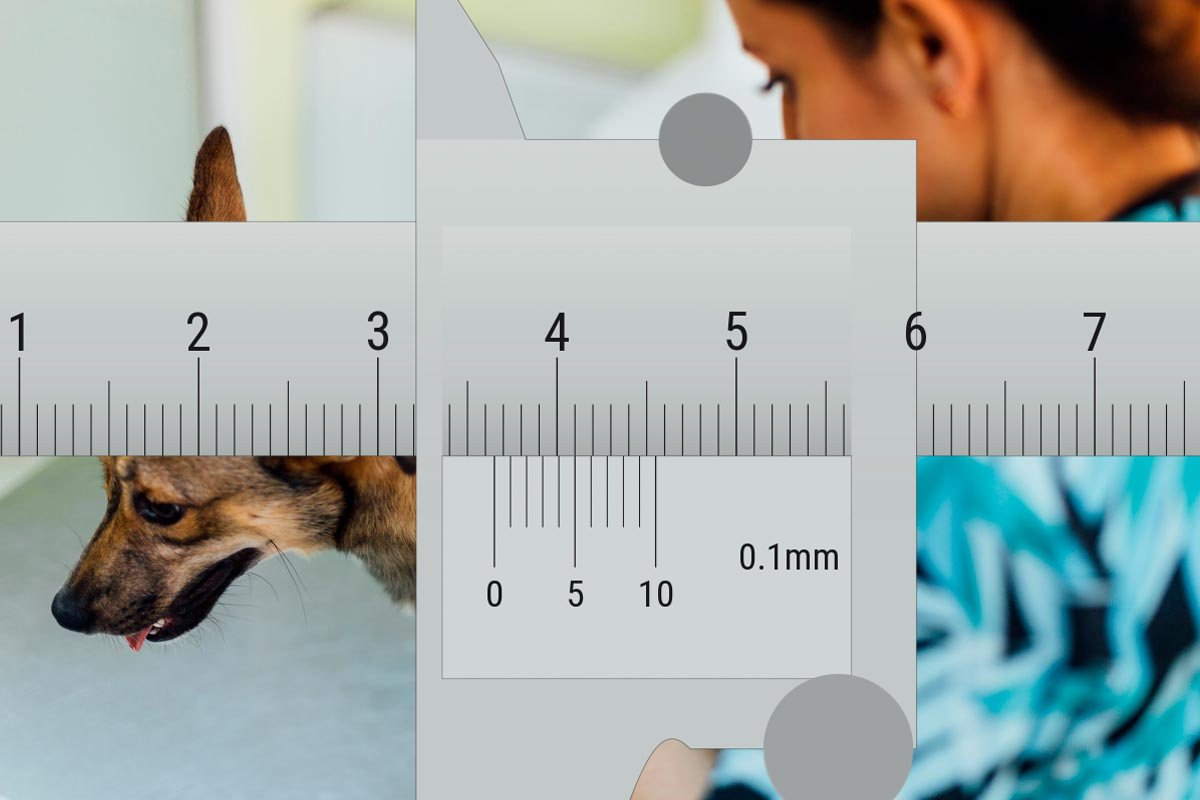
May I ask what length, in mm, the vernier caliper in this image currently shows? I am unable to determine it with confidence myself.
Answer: 36.5 mm
